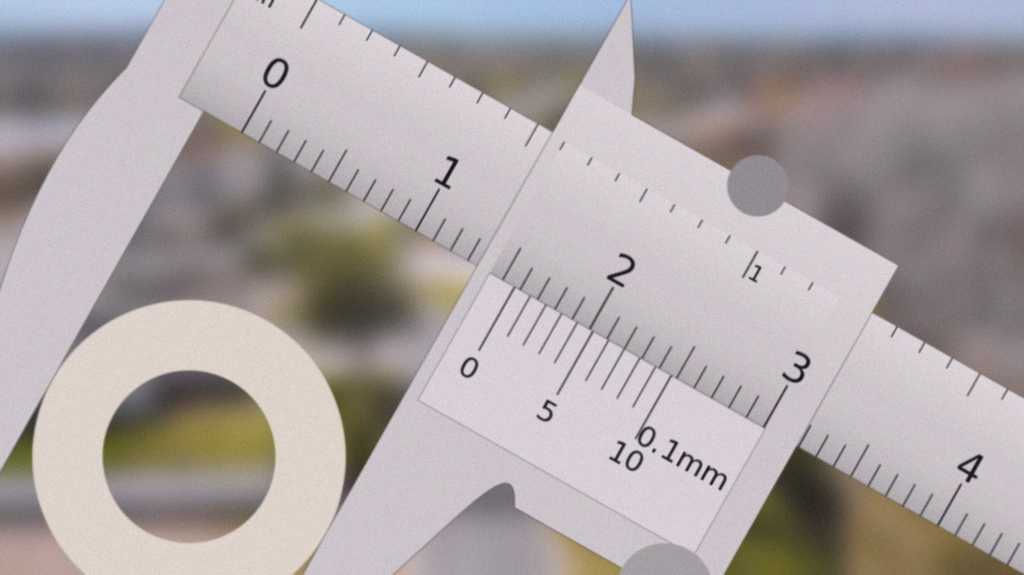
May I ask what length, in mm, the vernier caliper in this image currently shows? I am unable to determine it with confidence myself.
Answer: 15.7 mm
